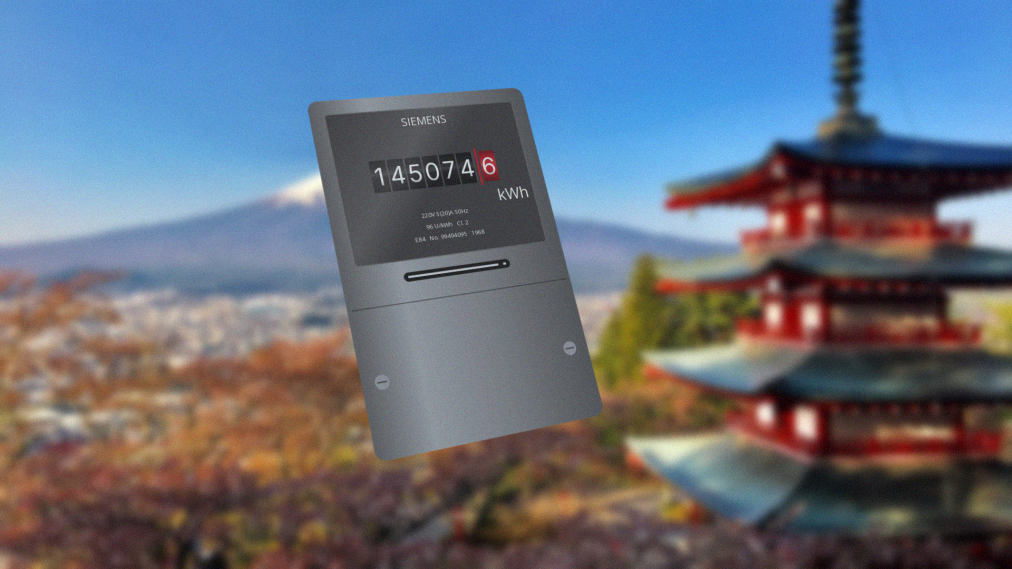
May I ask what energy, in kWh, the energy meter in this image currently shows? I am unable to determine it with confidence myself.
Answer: 145074.6 kWh
